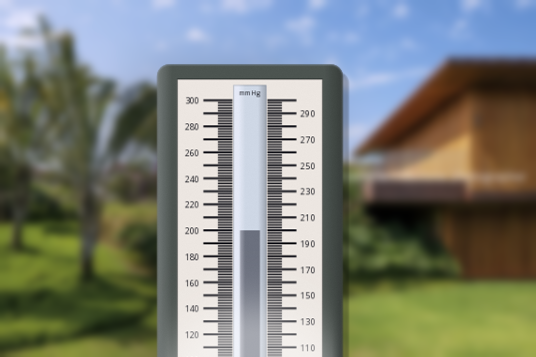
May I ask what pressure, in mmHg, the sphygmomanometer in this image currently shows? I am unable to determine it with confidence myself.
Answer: 200 mmHg
